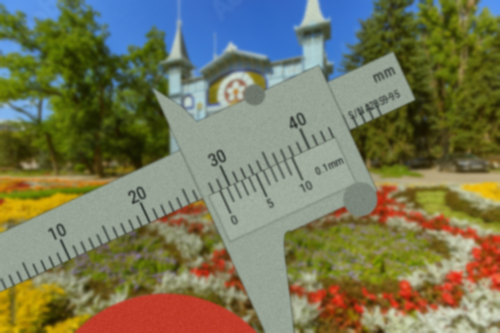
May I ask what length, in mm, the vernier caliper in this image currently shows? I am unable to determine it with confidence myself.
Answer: 28.8 mm
